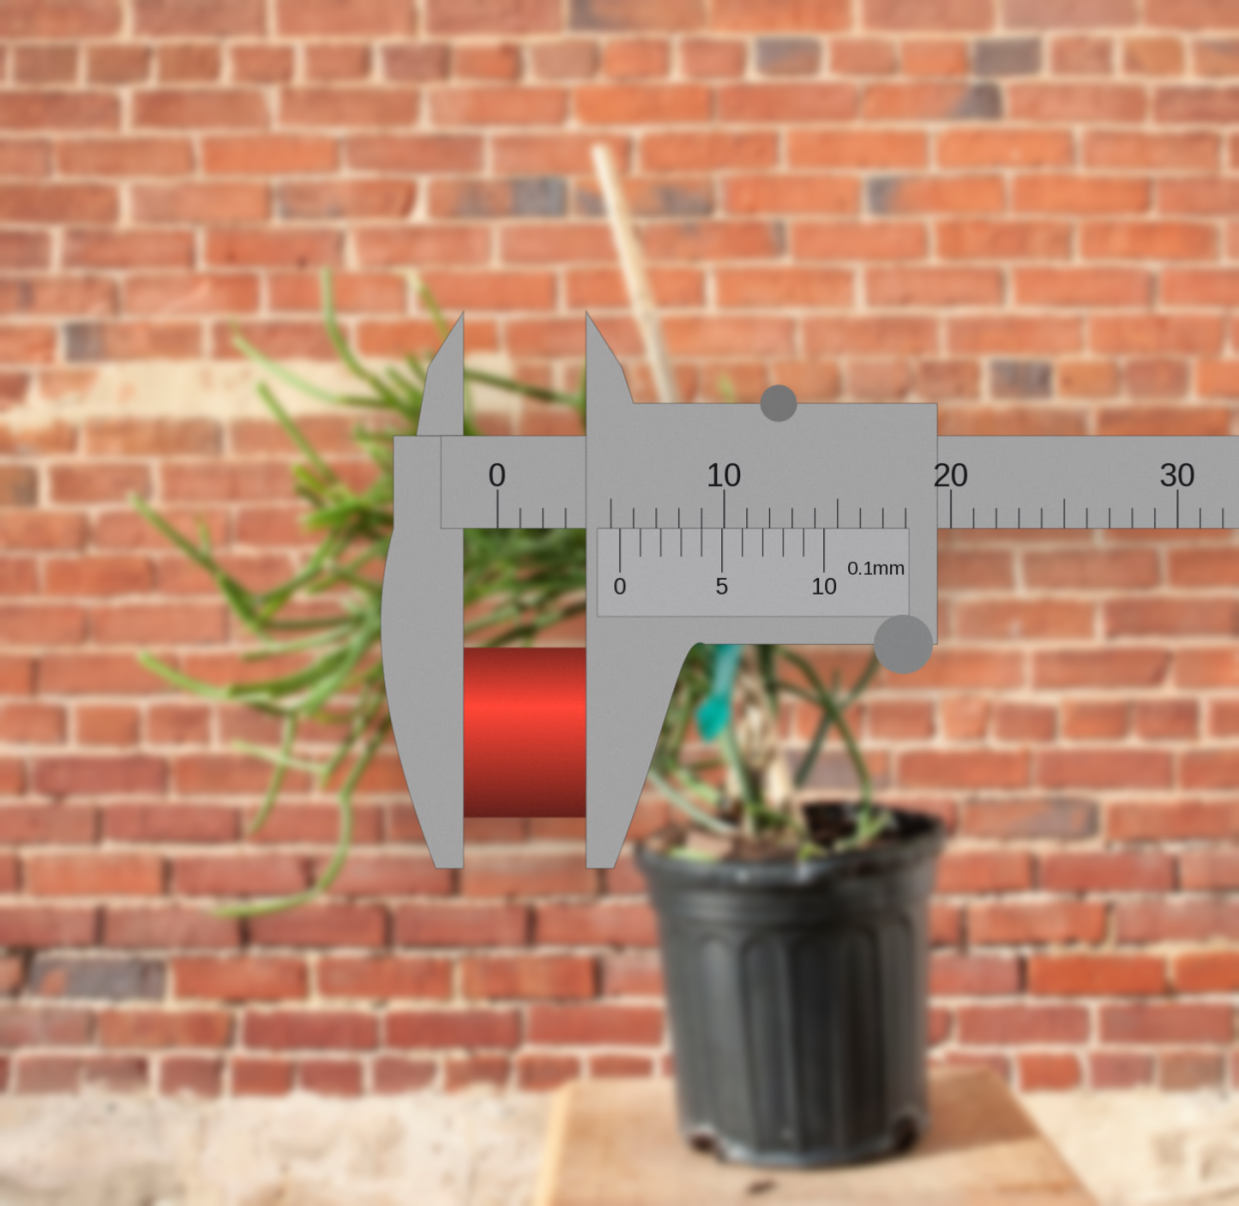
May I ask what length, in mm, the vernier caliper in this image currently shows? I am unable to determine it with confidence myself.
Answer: 5.4 mm
